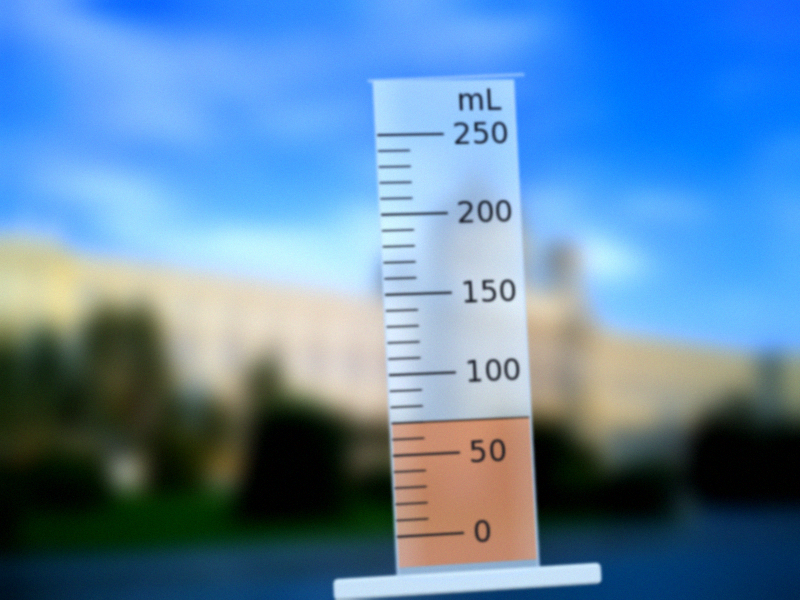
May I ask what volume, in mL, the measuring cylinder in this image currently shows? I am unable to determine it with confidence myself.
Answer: 70 mL
